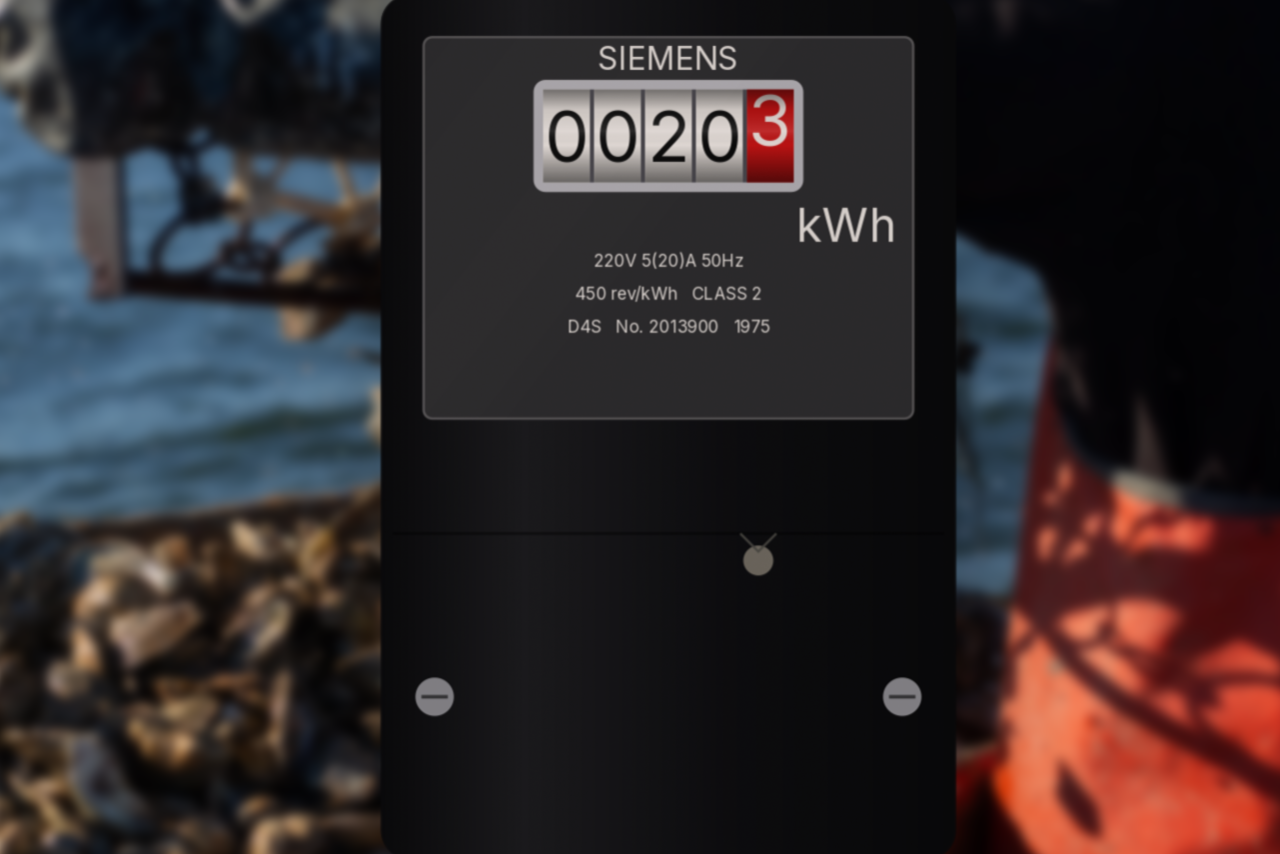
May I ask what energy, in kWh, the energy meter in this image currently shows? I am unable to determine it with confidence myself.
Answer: 20.3 kWh
